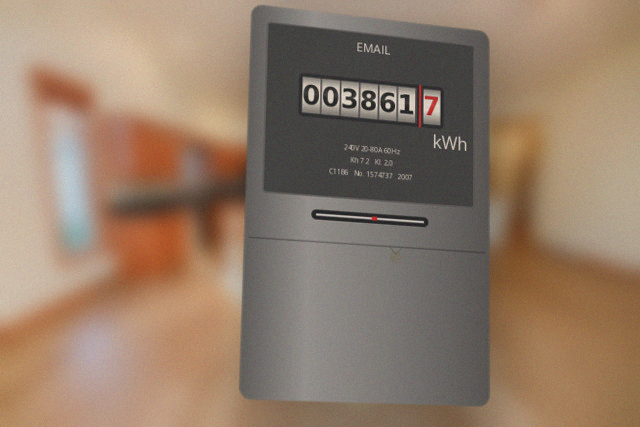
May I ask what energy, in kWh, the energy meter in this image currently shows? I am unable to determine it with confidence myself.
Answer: 3861.7 kWh
